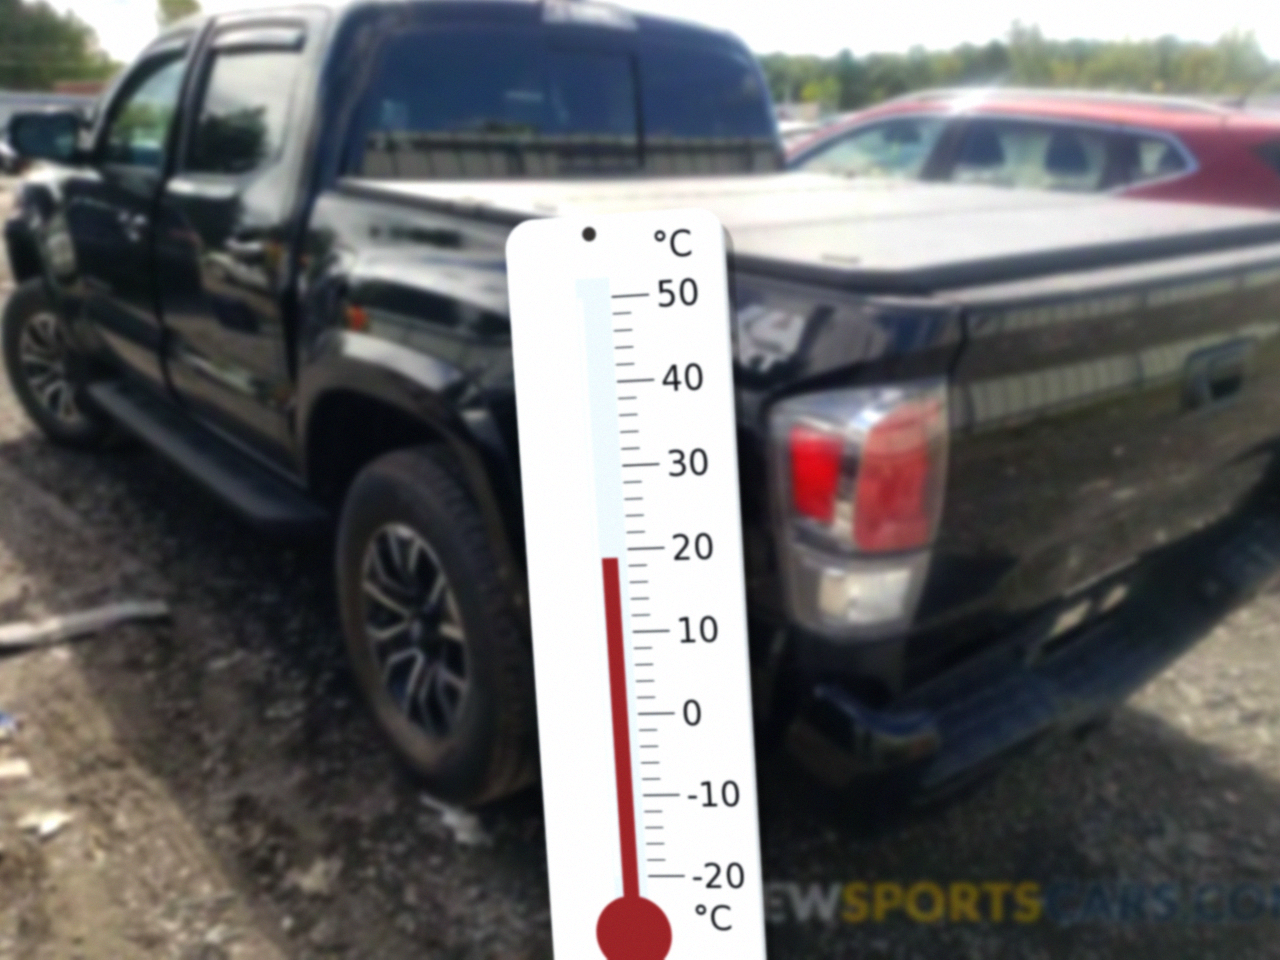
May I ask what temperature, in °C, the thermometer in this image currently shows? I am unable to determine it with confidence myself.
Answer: 19 °C
